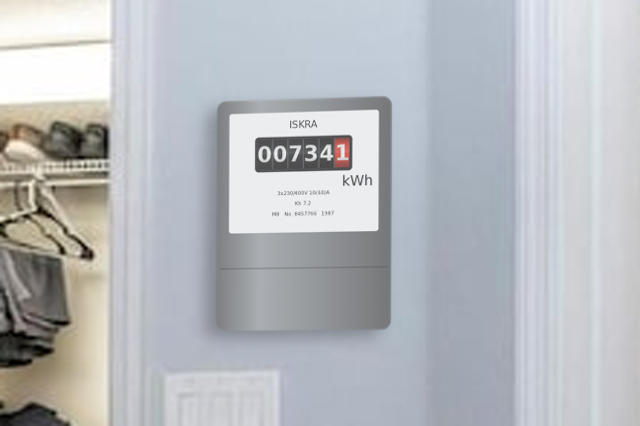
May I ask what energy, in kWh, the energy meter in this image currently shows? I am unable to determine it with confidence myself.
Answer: 734.1 kWh
